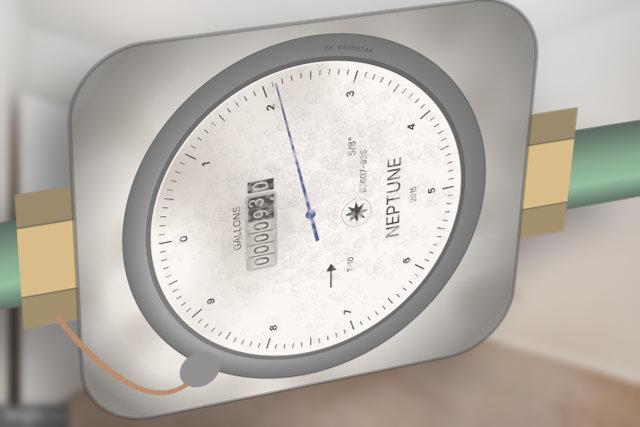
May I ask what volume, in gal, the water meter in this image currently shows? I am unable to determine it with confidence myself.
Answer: 932.1 gal
